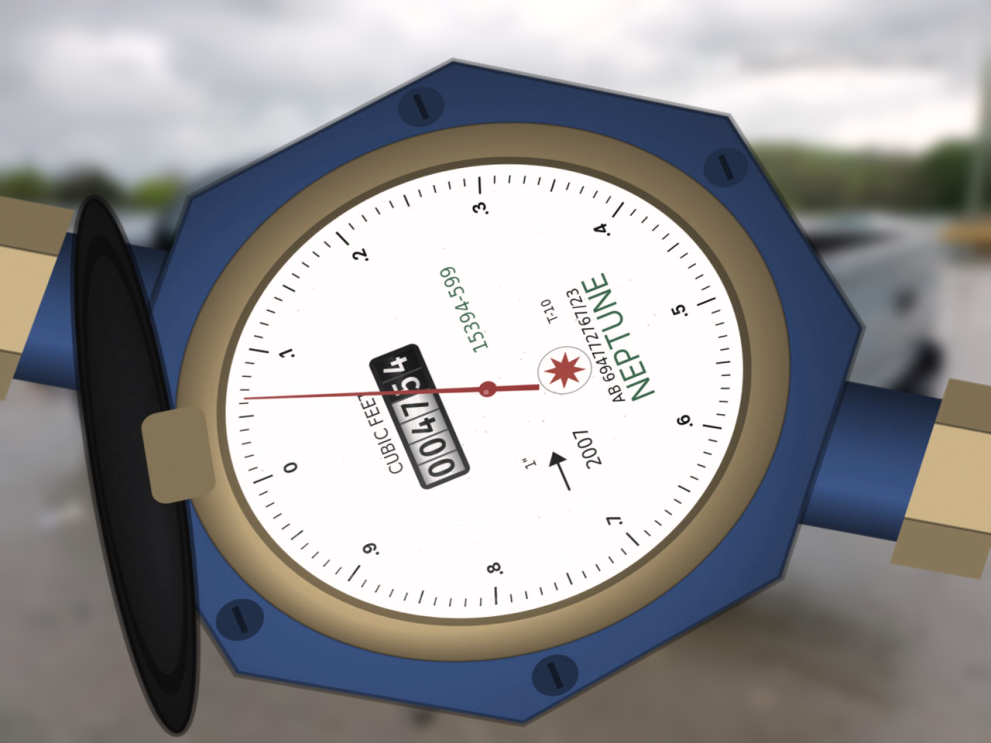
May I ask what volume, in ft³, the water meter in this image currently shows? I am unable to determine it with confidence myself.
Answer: 4754.06 ft³
